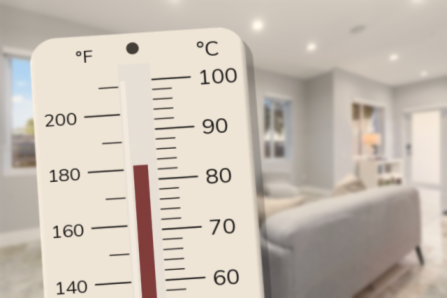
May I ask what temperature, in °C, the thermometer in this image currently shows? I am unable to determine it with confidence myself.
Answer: 83 °C
